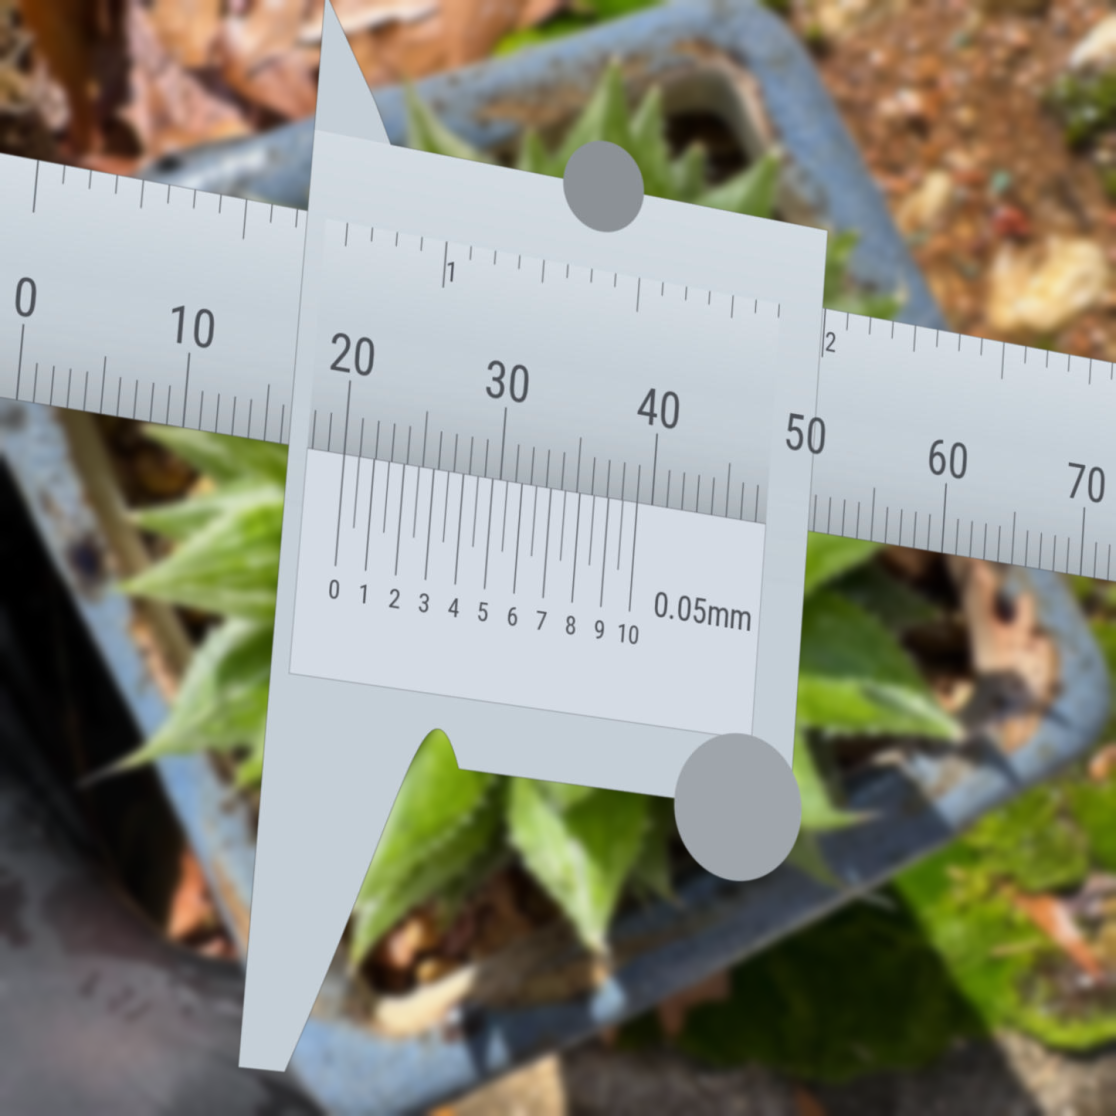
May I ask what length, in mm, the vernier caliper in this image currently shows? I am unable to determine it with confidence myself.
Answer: 20.0 mm
